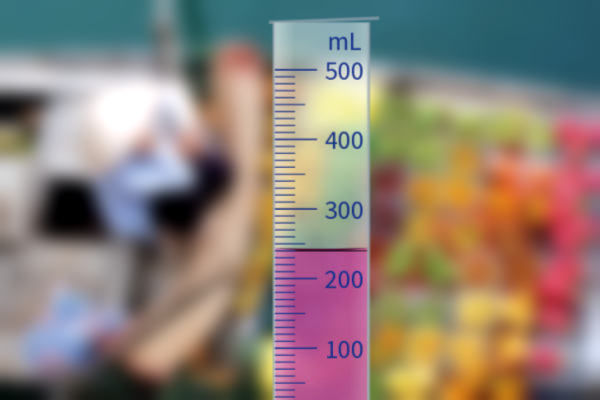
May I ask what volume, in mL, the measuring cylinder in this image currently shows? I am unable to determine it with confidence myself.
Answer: 240 mL
